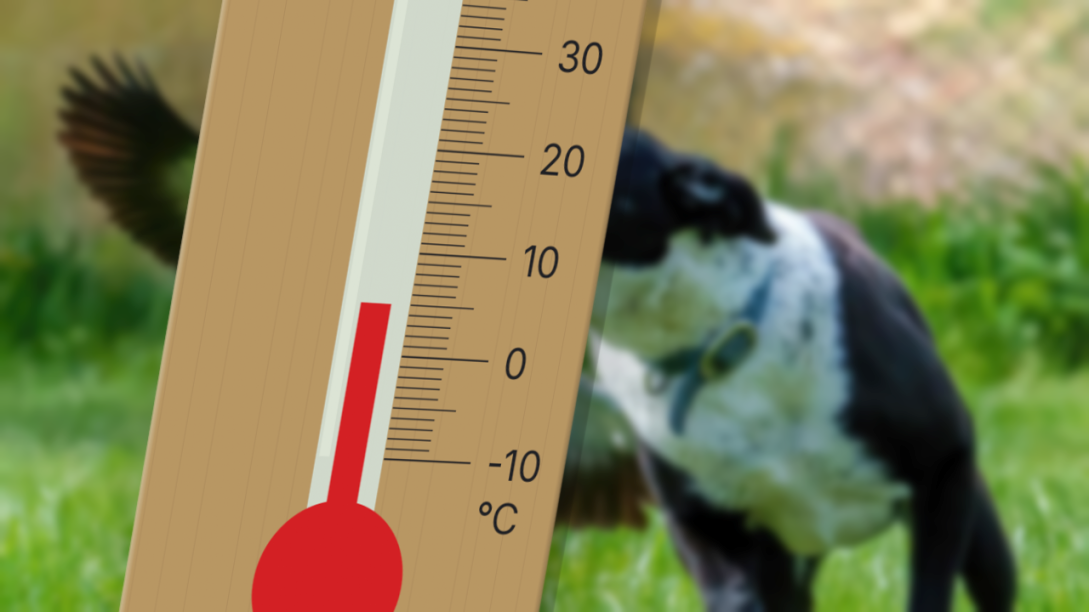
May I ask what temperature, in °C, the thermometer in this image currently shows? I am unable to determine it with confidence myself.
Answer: 5 °C
